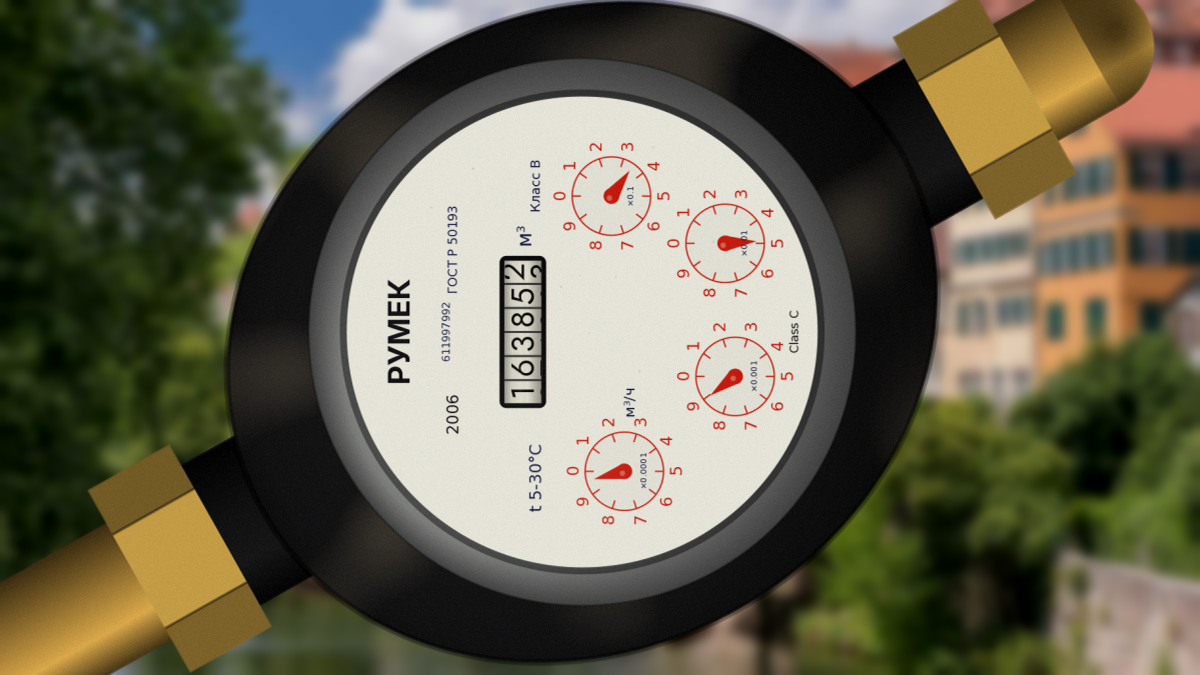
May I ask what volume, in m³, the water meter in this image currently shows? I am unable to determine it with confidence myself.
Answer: 163852.3489 m³
